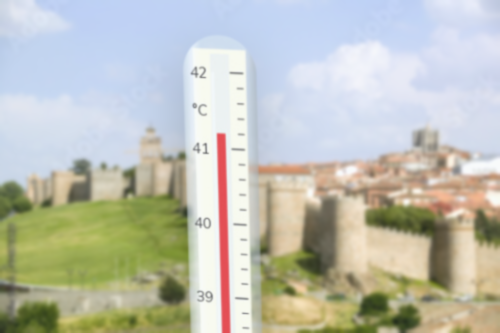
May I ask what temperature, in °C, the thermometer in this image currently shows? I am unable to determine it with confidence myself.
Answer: 41.2 °C
